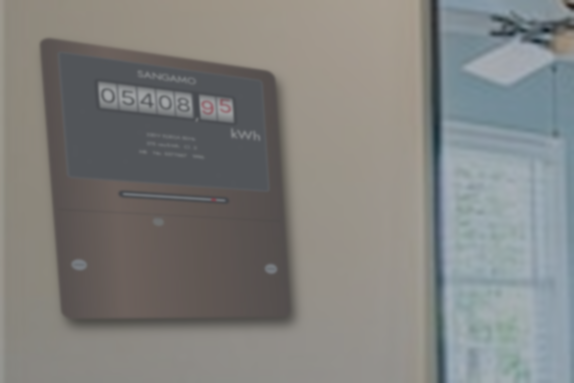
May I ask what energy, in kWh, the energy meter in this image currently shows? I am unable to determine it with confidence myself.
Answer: 5408.95 kWh
